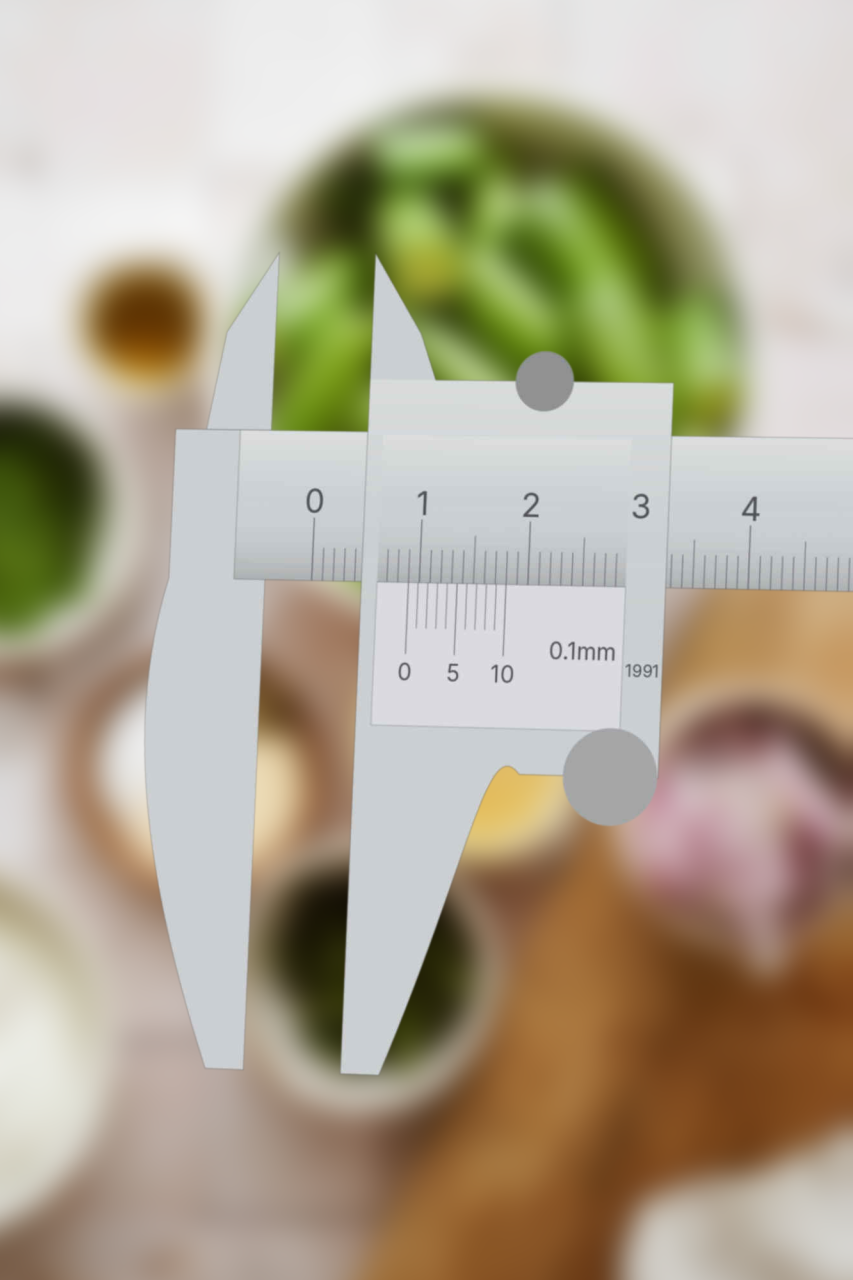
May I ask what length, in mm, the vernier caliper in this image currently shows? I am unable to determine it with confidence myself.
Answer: 9.0 mm
